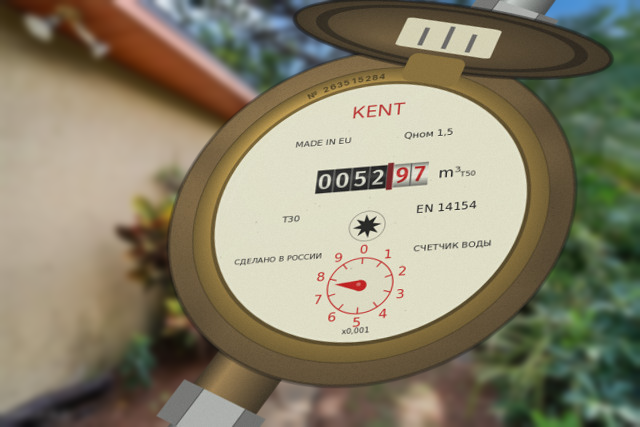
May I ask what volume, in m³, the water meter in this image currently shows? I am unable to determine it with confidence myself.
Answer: 52.977 m³
